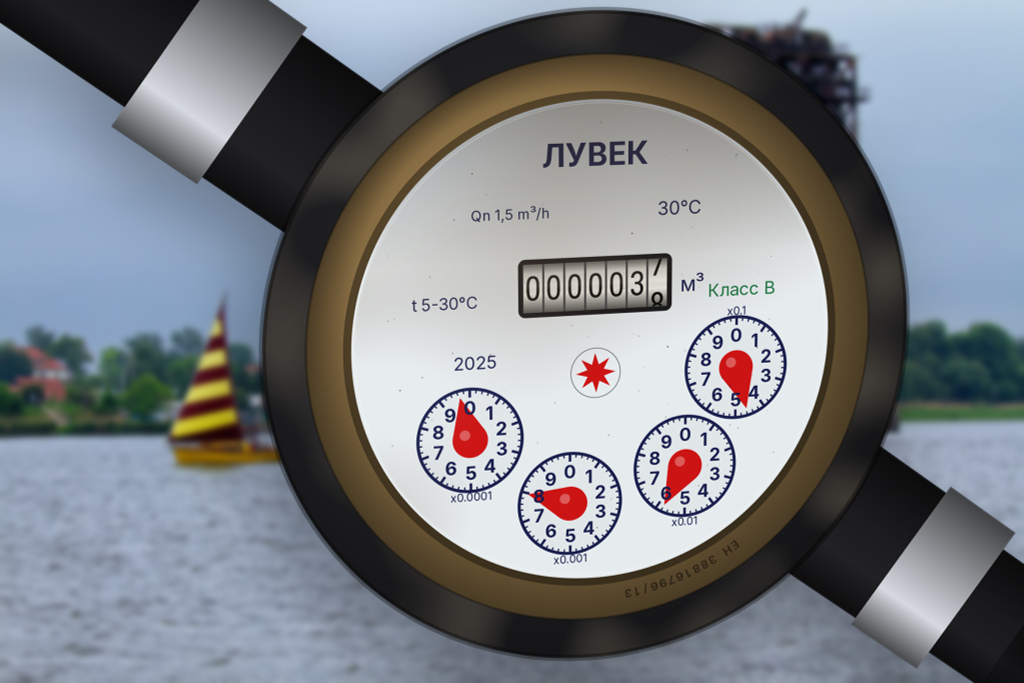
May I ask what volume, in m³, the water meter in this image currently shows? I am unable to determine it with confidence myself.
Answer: 37.4579 m³
